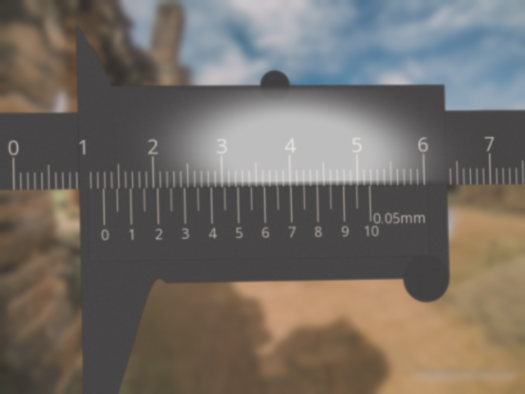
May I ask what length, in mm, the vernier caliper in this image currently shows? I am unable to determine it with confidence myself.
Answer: 12.8 mm
